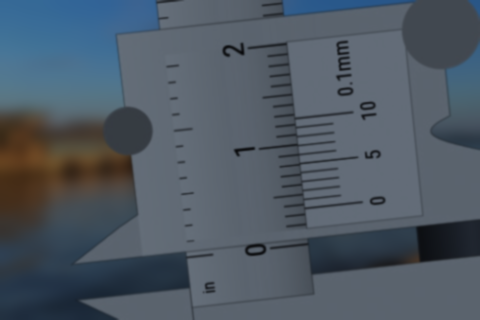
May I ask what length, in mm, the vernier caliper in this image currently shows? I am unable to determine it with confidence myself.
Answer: 3.6 mm
